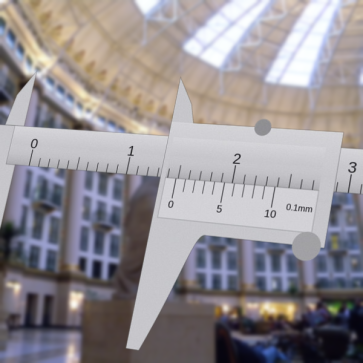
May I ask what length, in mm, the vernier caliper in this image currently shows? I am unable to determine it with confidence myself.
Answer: 14.8 mm
